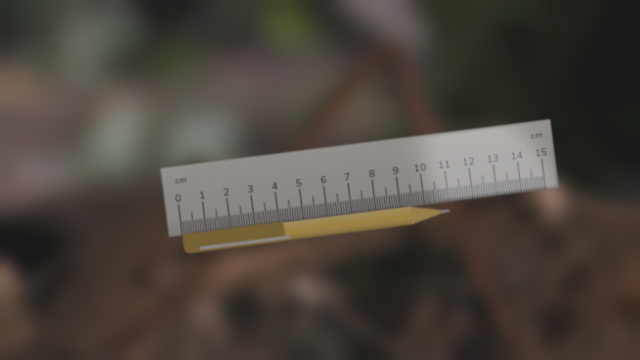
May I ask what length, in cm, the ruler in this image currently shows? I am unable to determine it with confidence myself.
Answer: 11 cm
